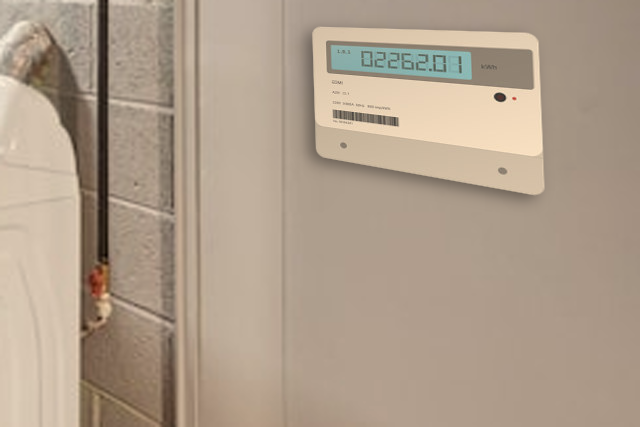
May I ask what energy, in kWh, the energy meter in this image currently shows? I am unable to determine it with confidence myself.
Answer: 2262.01 kWh
